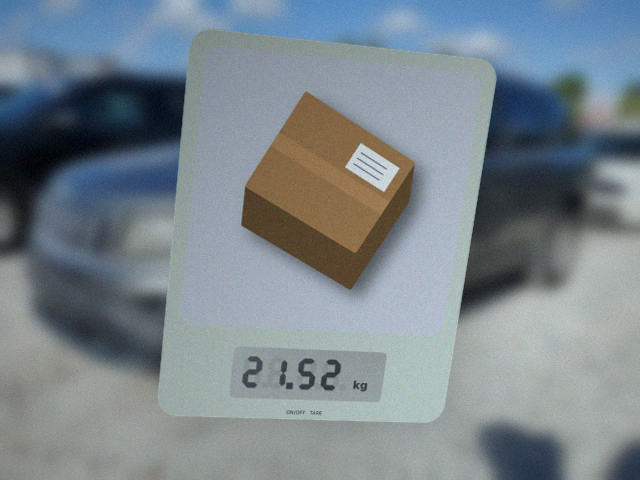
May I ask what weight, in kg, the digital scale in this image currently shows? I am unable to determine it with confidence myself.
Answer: 21.52 kg
